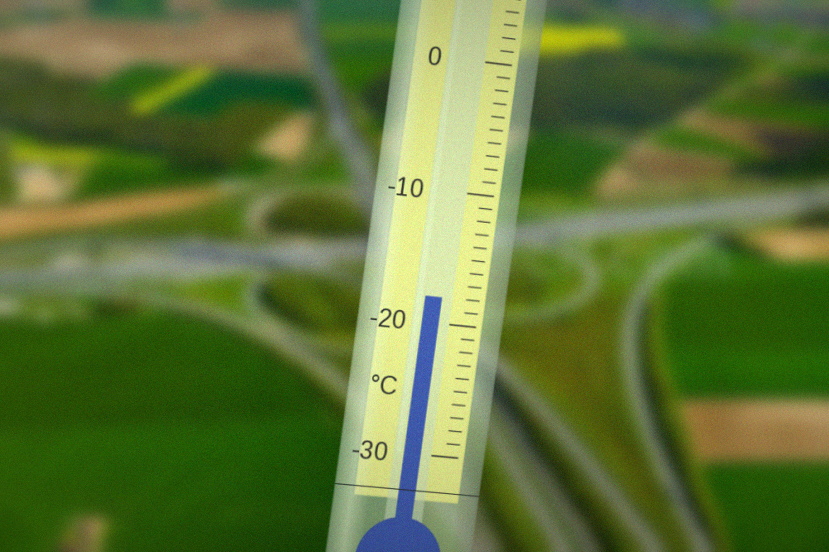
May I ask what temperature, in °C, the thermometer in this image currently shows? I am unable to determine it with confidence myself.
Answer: -18 °C
